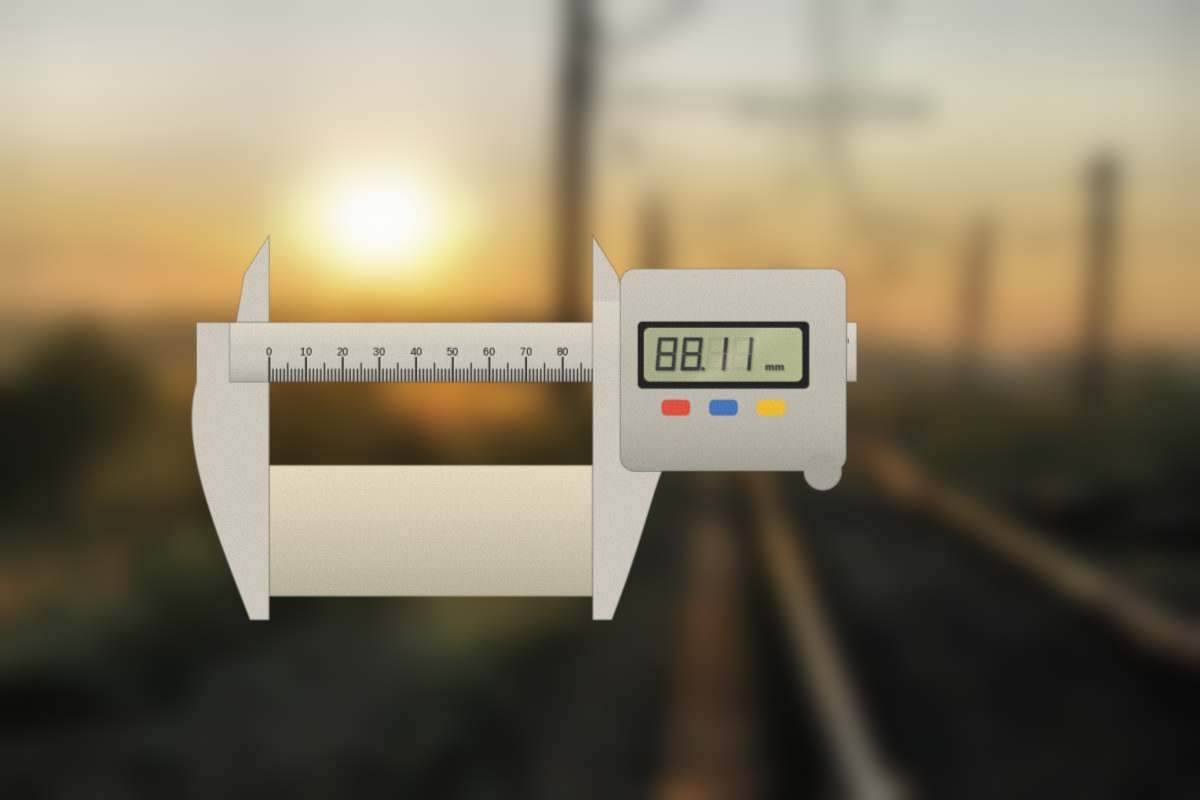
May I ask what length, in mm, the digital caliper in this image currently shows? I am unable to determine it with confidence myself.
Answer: 88.11 mm
